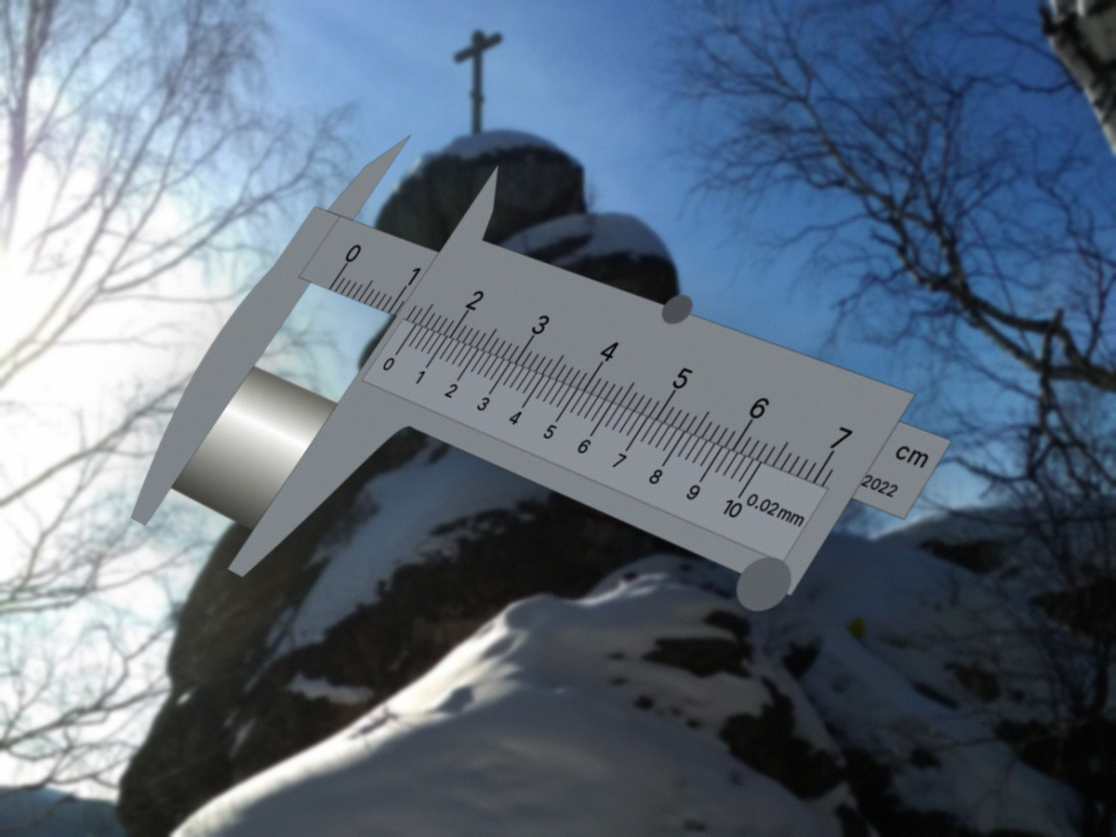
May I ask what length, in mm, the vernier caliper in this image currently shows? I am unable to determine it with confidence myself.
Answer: 14.6 mm
